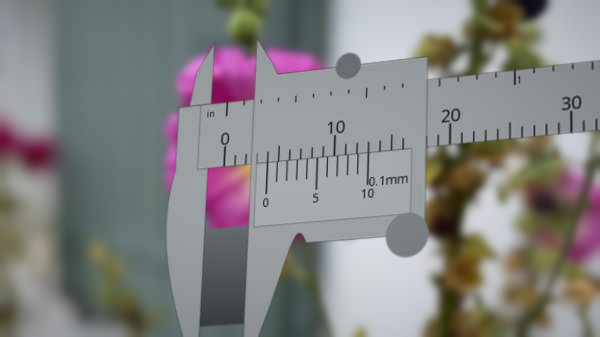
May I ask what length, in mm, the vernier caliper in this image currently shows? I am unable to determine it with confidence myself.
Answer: 4.0 mm
